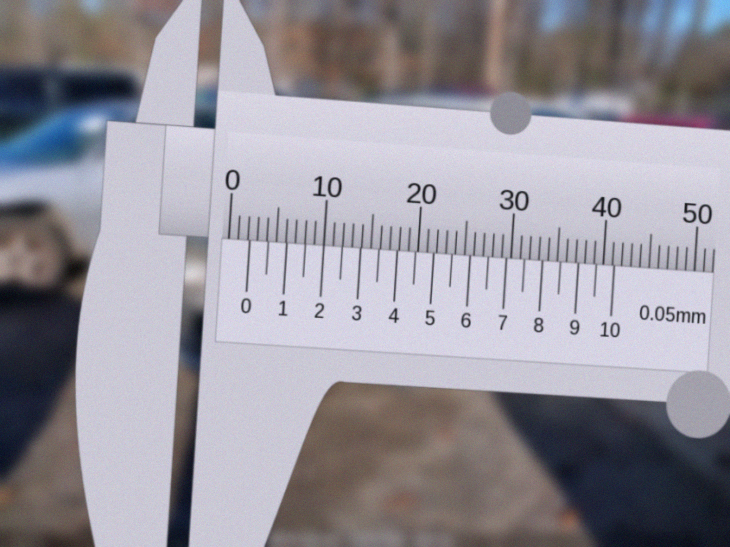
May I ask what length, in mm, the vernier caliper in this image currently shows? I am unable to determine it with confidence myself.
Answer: 2.2 mm
